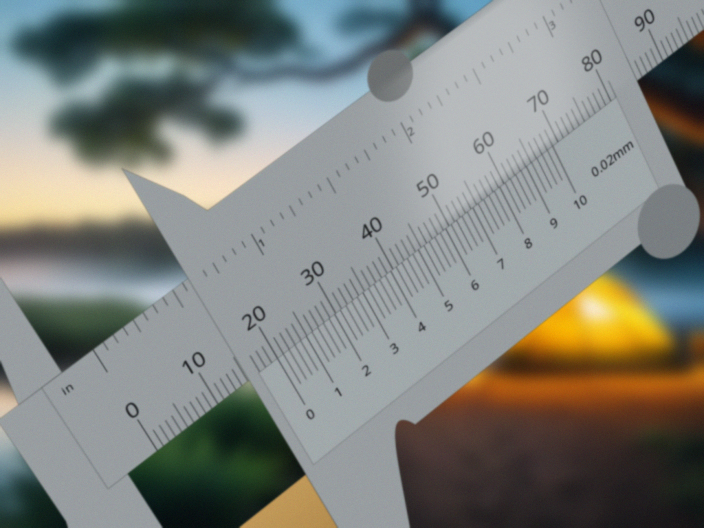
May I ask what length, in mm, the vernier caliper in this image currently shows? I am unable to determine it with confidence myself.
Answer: 20.0 mm
